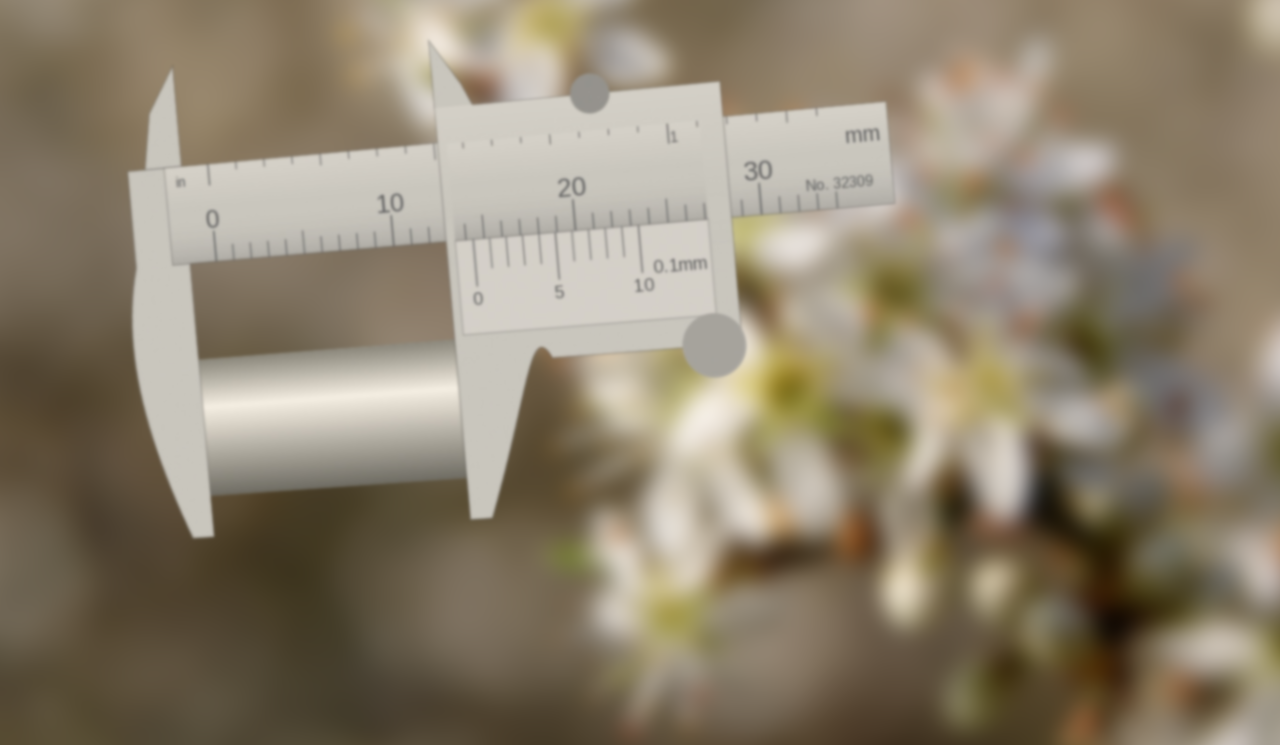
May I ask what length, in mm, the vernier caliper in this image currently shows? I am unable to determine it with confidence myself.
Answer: 14.4 mm
